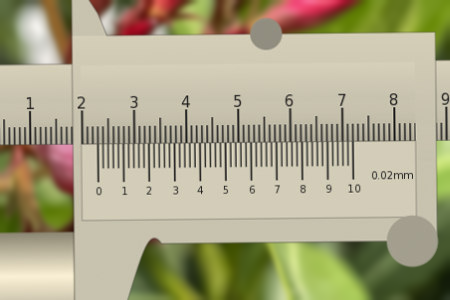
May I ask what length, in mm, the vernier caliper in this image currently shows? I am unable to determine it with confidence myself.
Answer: 23.0 mm
